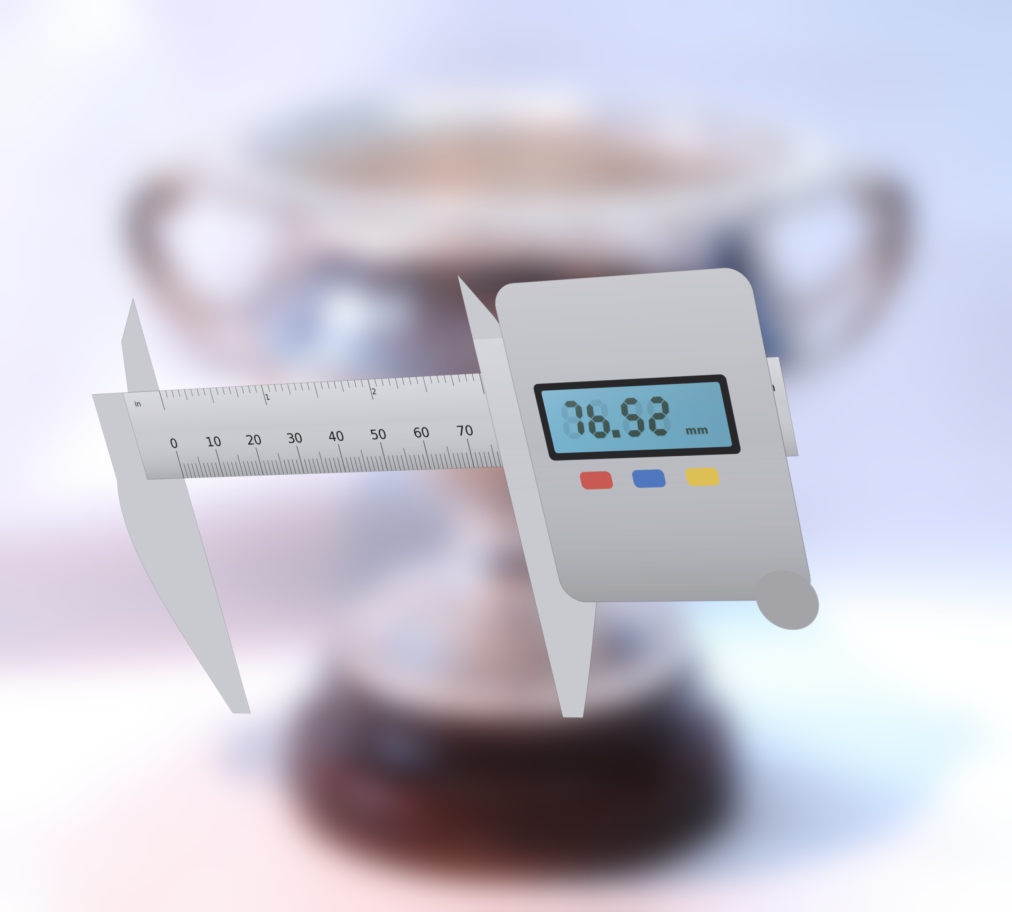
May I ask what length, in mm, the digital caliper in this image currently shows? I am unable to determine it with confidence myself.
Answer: 76.52 mm
